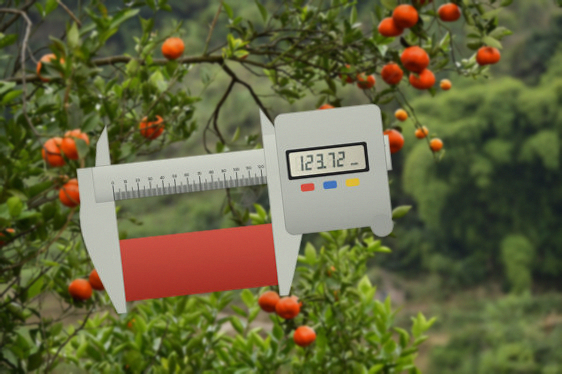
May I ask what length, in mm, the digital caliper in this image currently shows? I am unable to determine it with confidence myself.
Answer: 123.72 mm
